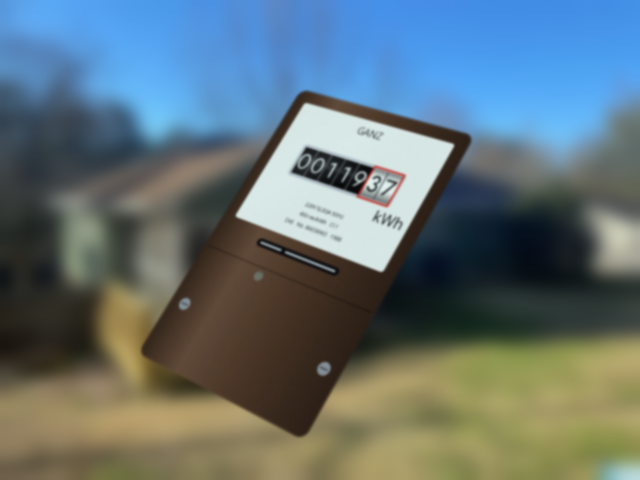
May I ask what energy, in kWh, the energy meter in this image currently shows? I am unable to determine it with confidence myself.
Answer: 119.37 kWh
